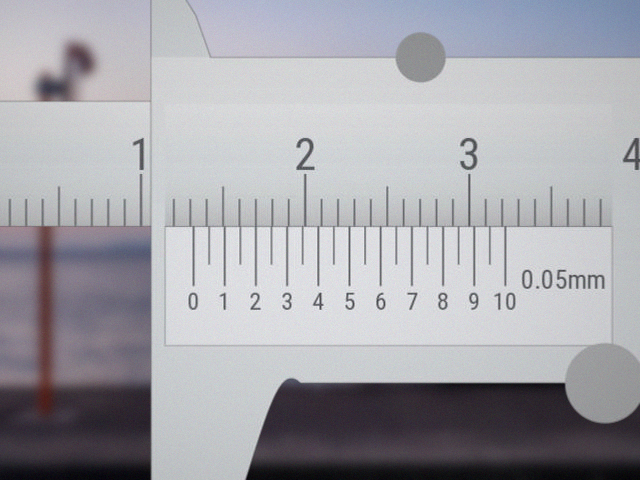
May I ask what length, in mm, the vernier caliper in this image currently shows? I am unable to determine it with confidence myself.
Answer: 13.2 mm
